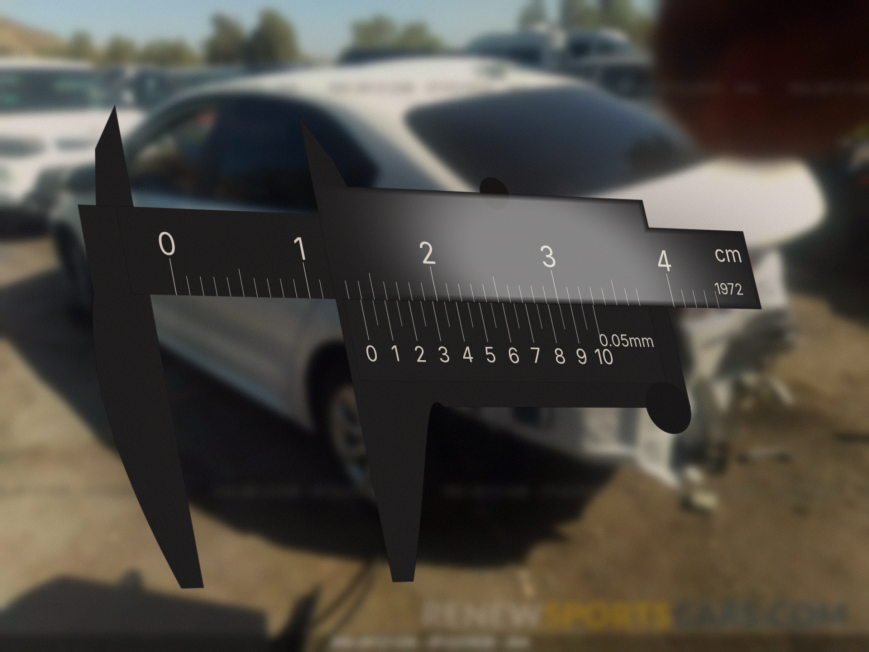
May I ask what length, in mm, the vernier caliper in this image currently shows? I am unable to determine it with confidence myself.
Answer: 13.9 mm
